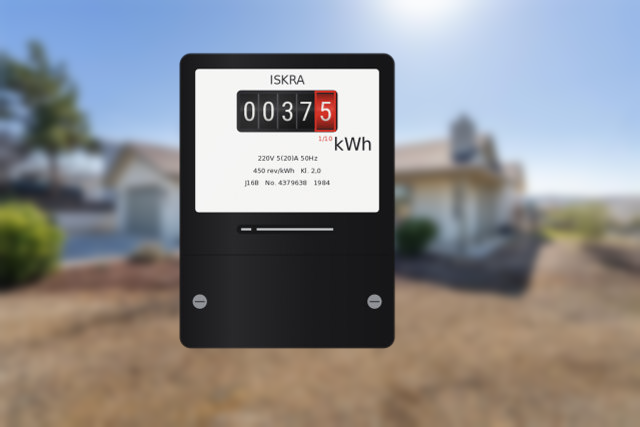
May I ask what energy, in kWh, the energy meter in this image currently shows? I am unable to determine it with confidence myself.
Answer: 37.5 kWh
